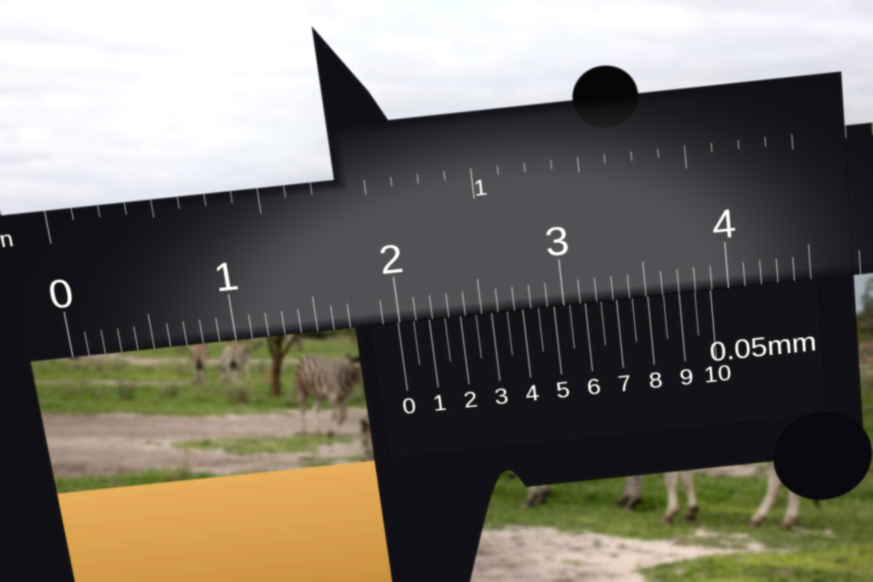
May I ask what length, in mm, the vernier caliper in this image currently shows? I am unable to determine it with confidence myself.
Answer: 19.9 mm
